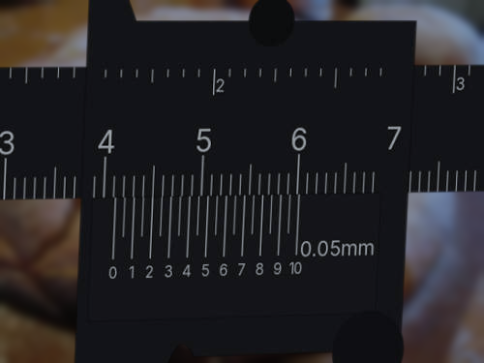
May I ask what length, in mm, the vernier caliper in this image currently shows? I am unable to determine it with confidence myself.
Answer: 41.2 mm
